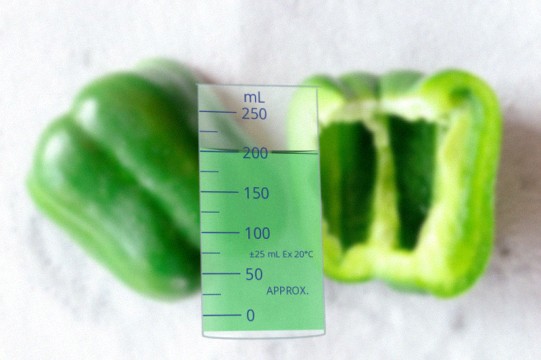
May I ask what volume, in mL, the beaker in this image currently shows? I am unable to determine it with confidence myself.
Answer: 200 mL
